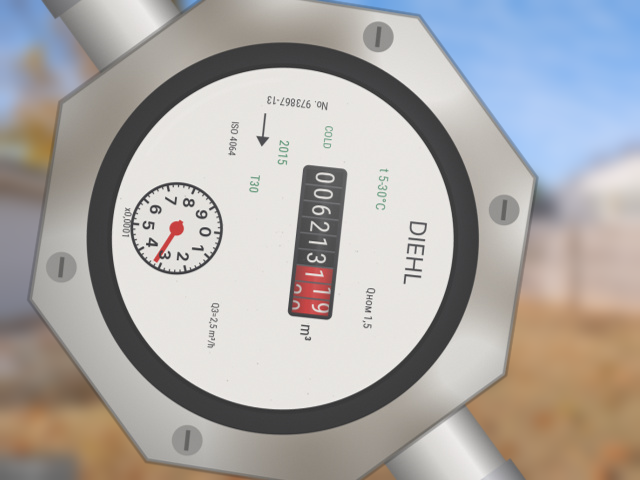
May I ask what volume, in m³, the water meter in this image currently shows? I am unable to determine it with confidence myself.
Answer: 6213.1193 m³
